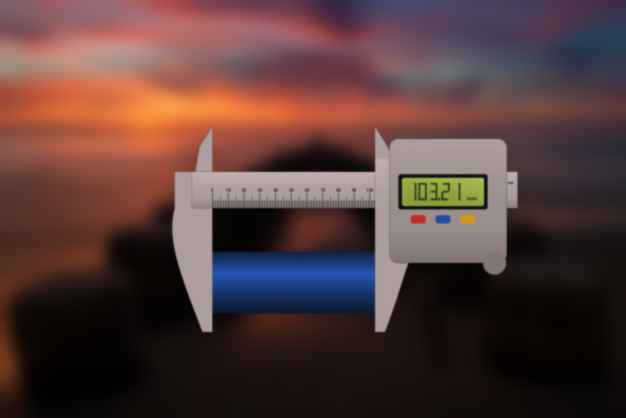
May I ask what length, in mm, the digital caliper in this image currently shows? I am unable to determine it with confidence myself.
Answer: 103.21 mm
